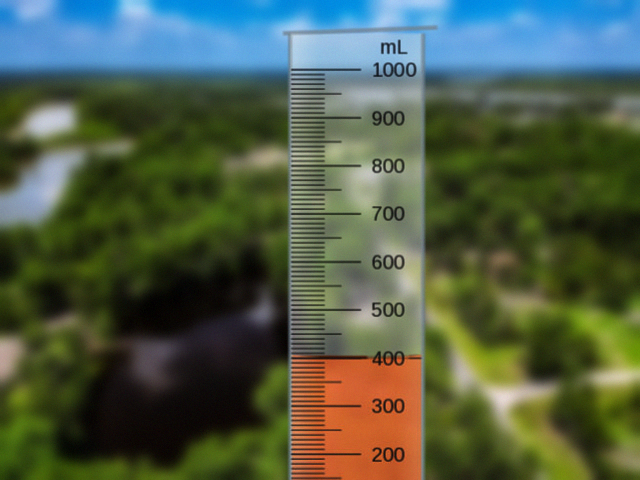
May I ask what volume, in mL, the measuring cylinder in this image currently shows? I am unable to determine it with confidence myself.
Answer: 400 mL
